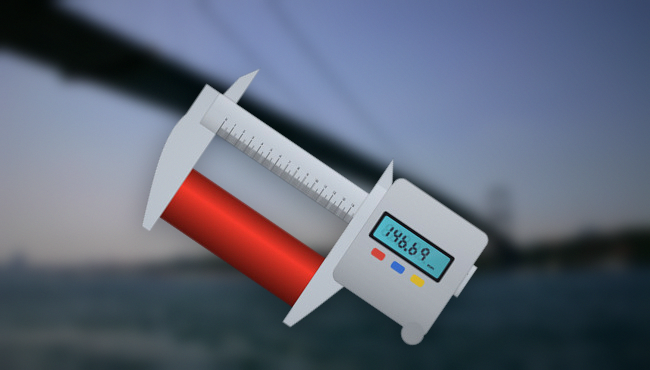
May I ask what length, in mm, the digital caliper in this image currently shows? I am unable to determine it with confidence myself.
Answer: 146.69 mm
